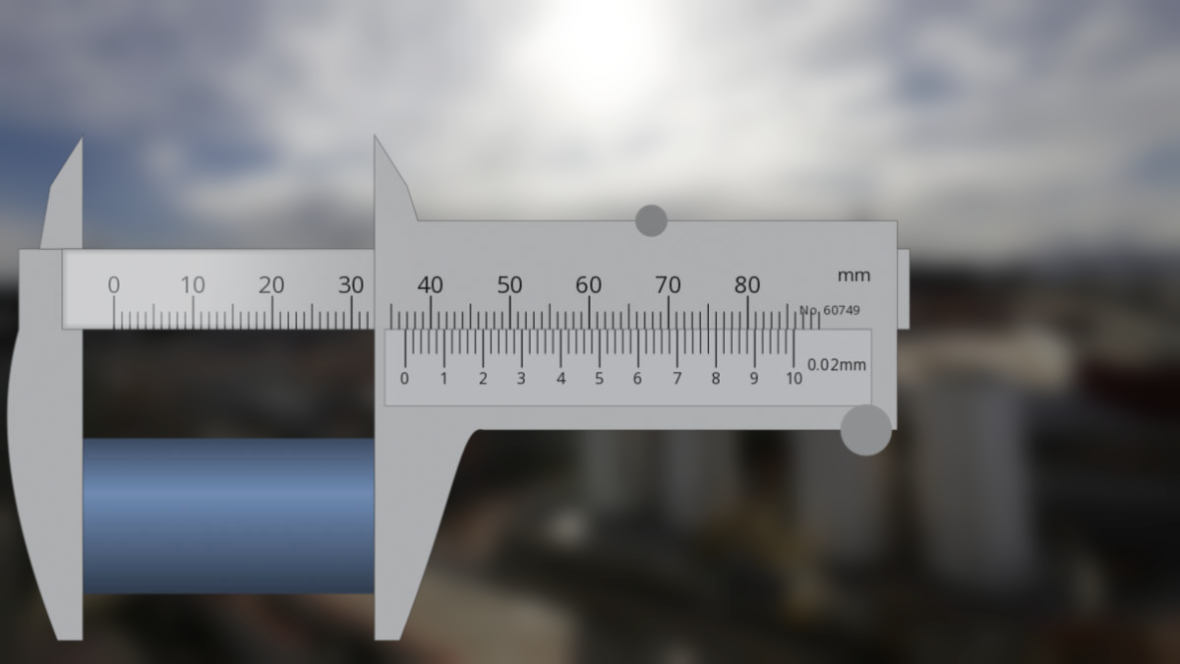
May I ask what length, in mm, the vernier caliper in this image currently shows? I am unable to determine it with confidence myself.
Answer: 36.8 mm
